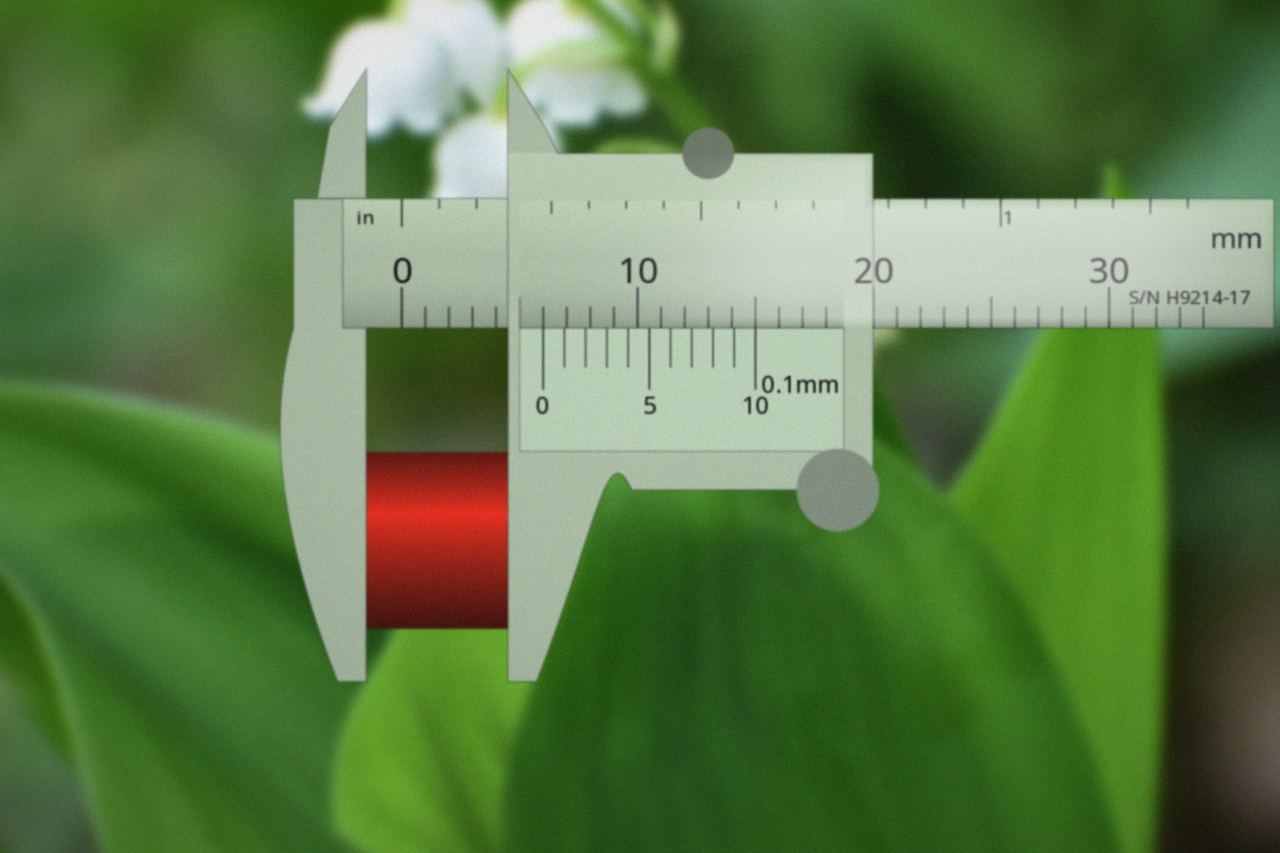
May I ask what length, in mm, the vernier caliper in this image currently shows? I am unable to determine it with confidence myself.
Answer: 6.0 mm
